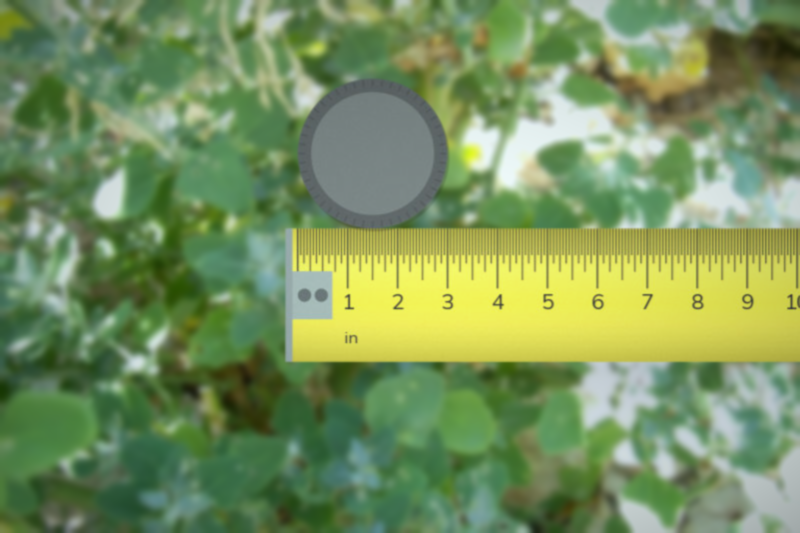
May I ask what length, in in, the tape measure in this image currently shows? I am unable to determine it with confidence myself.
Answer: 3 in
